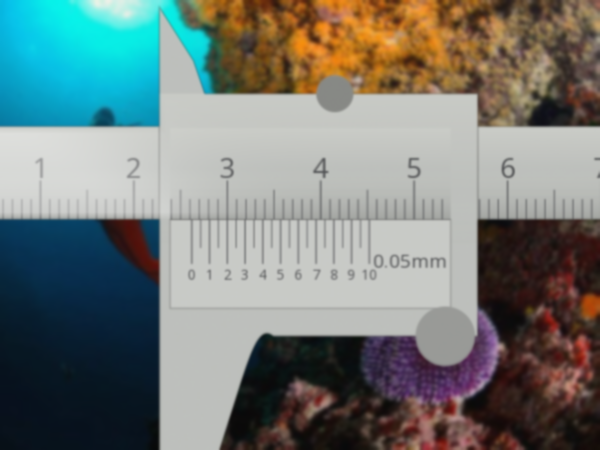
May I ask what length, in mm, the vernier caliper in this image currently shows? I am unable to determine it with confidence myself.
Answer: 26.2 mm
